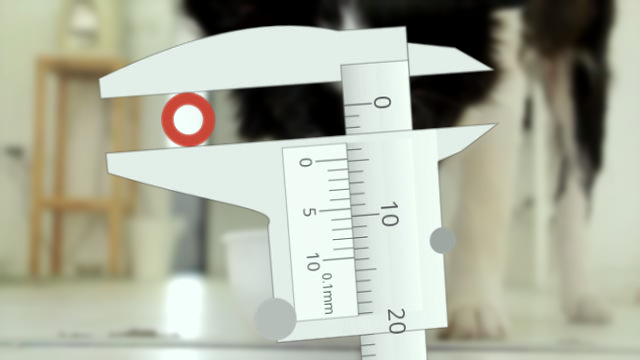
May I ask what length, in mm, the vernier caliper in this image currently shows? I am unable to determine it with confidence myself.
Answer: 4.8 mm
